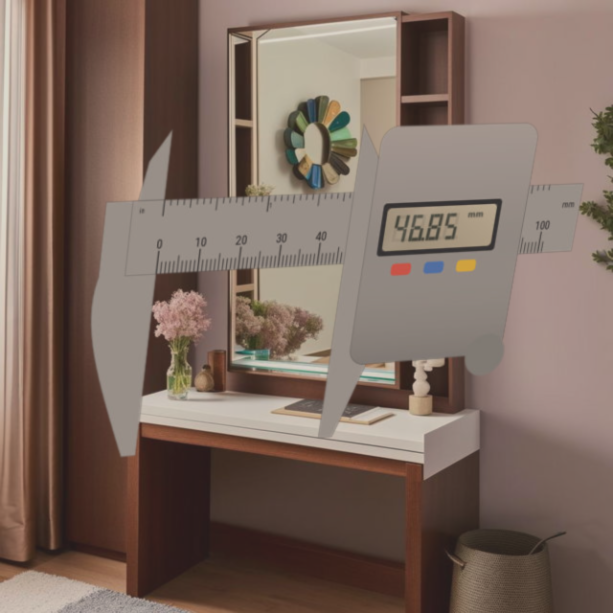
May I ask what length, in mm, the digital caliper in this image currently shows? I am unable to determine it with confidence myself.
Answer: 46.85 mm
